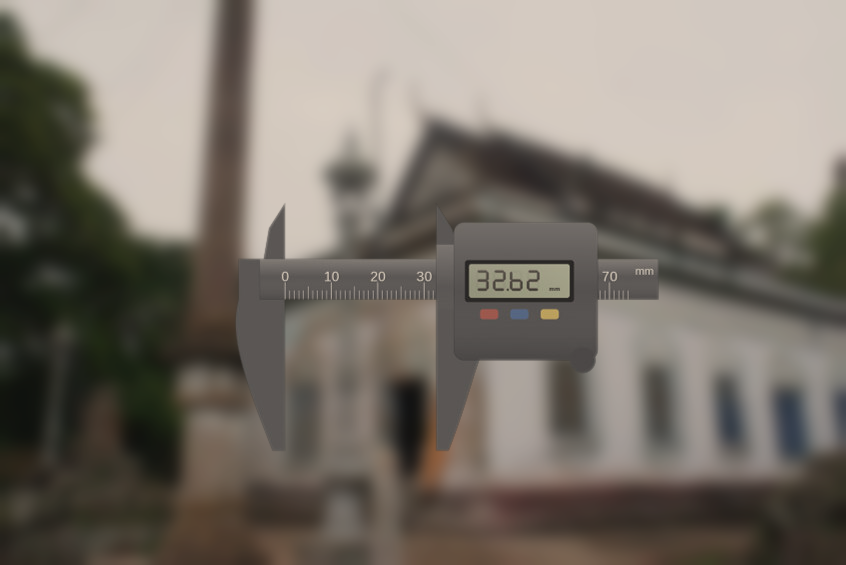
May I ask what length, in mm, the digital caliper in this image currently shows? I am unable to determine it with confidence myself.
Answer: 32.62 mm
